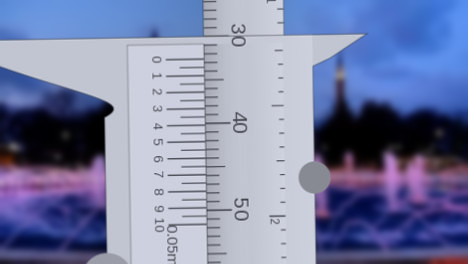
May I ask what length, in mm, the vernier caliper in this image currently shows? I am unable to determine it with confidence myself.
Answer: 32.6 mm
